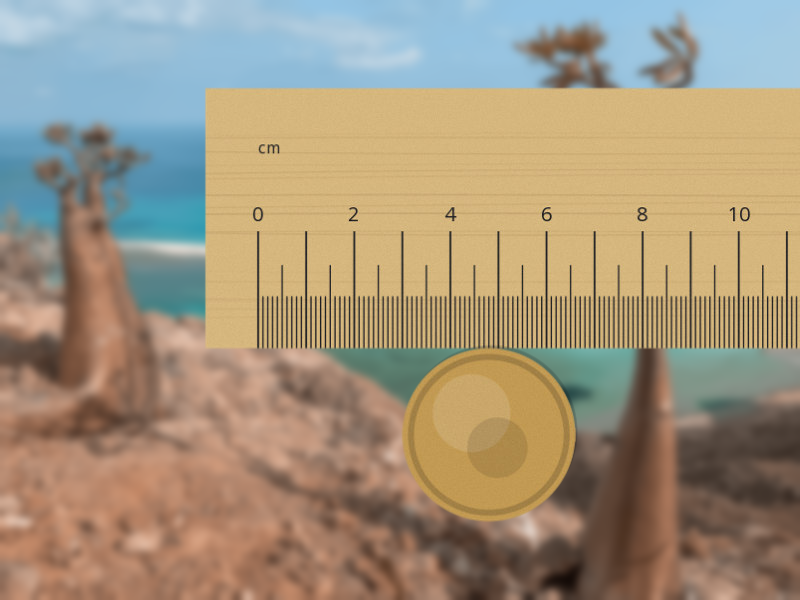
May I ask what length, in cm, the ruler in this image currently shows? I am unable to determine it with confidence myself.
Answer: 3.6 cm
